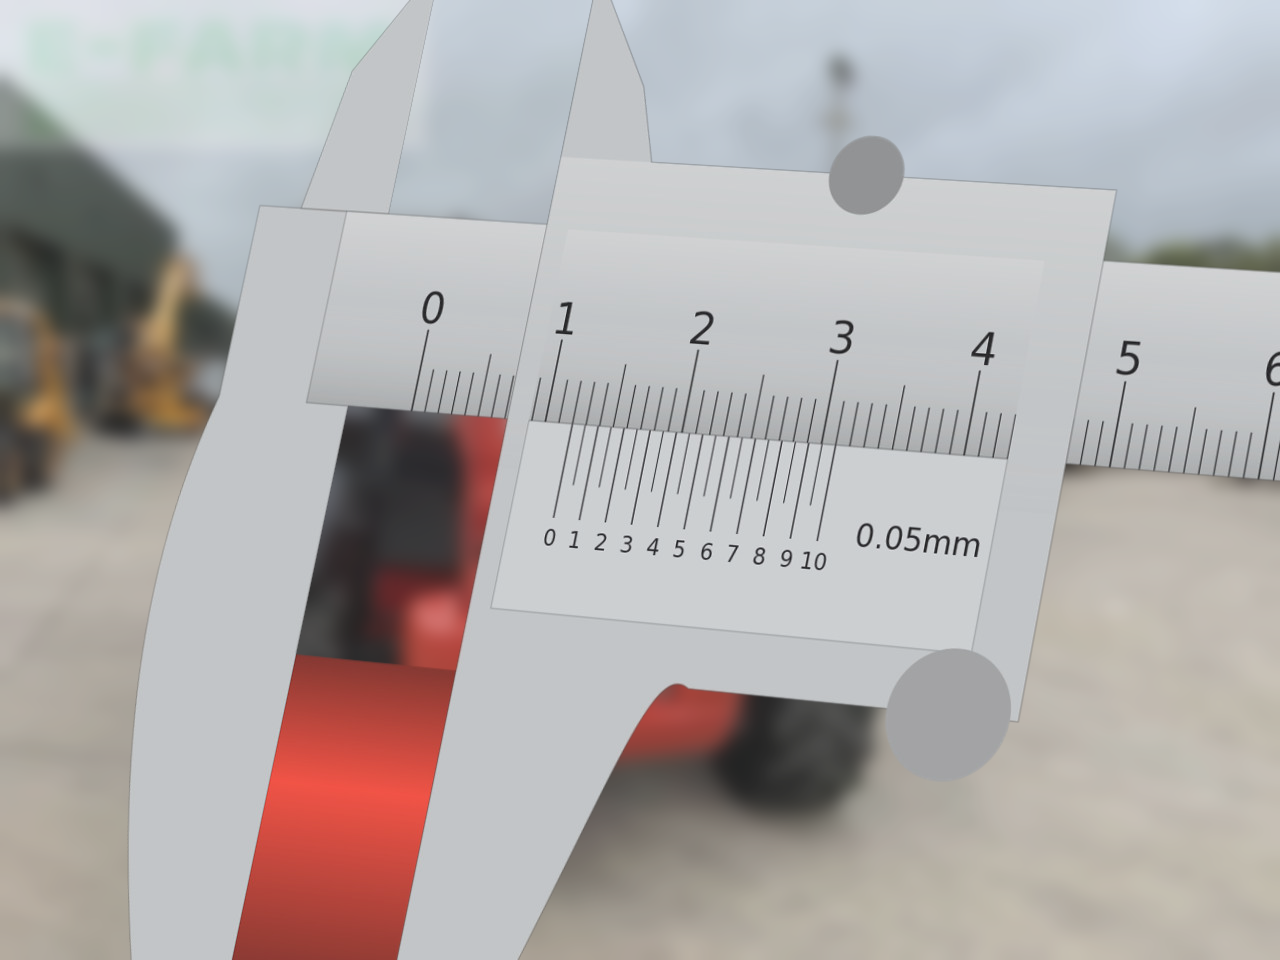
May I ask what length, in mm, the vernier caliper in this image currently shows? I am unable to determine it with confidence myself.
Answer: 12.0 mm
